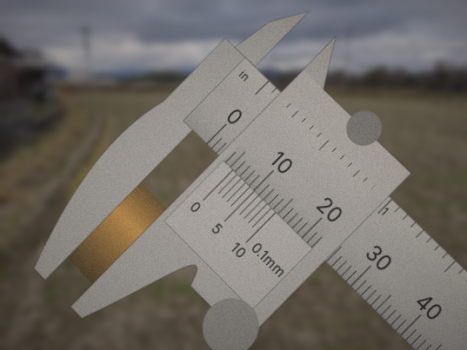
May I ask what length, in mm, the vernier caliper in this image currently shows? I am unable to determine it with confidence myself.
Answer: 5.6 mm
